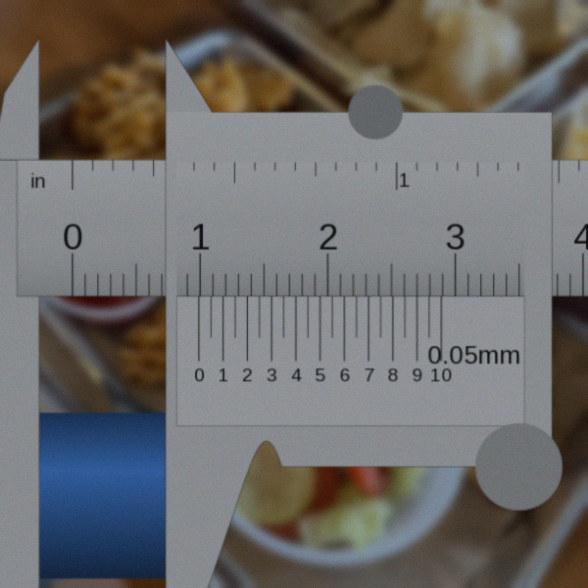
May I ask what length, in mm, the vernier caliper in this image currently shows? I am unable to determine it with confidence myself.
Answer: 9.9 mm
